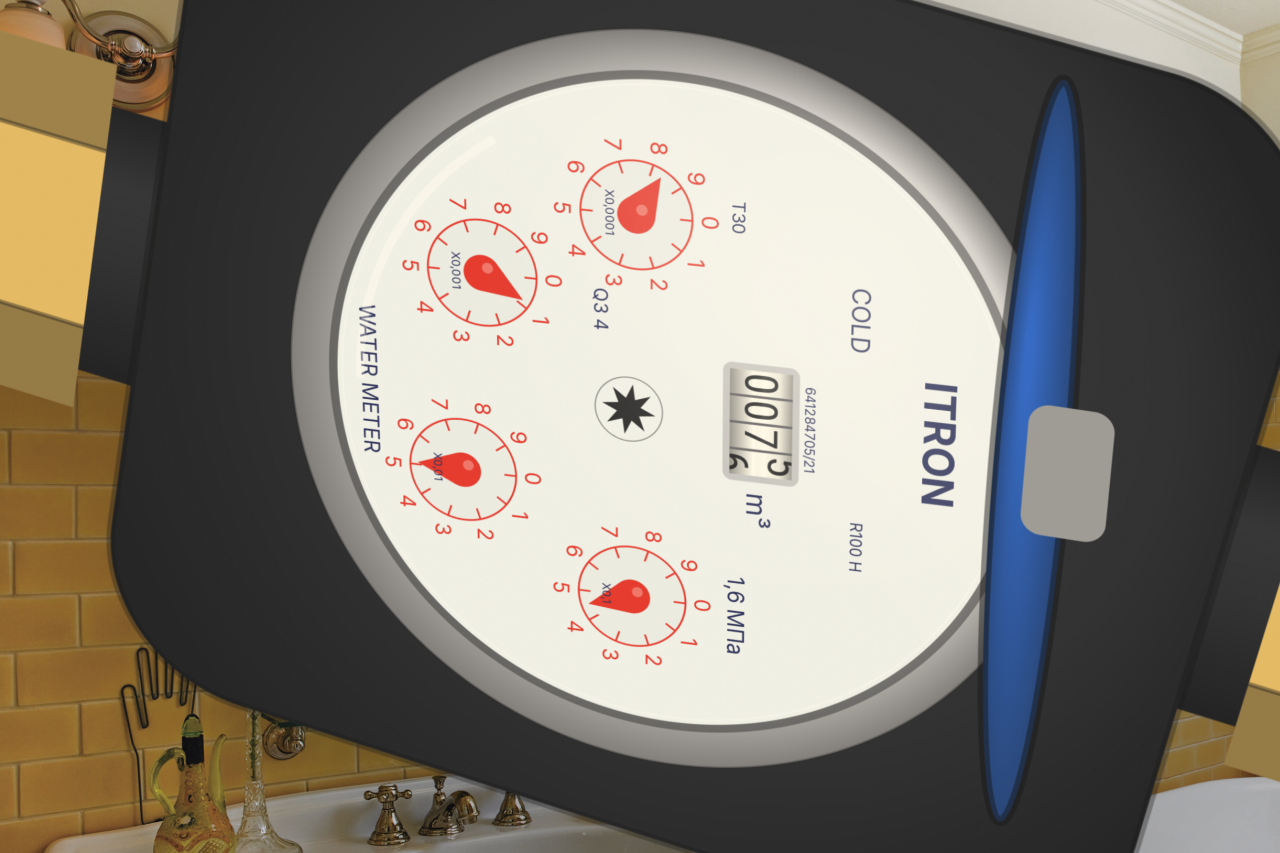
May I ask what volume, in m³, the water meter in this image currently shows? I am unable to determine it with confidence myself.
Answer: 75.4508 m³
